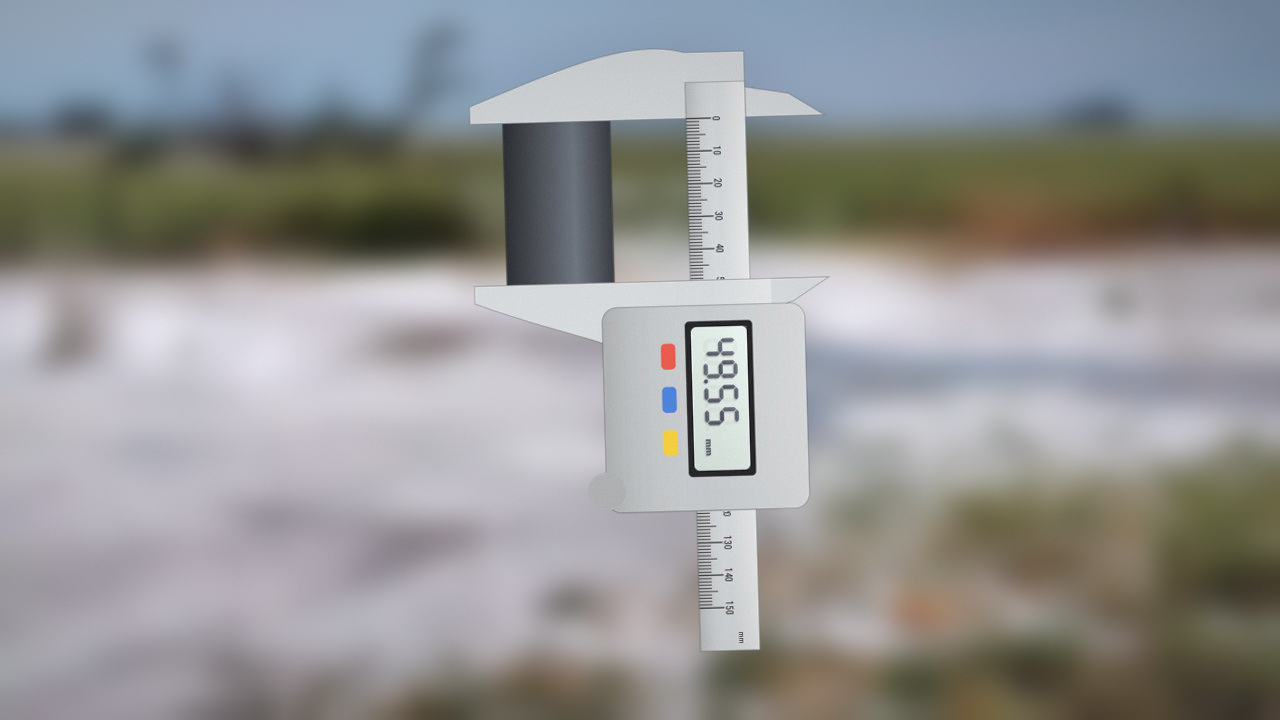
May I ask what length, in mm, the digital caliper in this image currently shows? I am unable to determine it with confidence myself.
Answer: 49.55 mm
